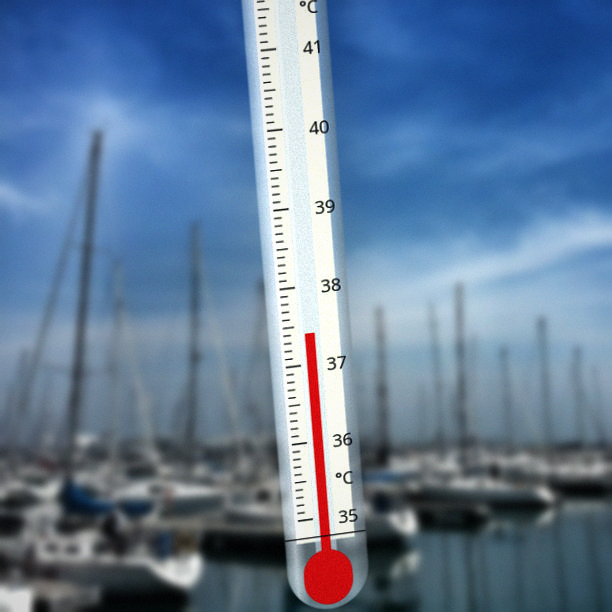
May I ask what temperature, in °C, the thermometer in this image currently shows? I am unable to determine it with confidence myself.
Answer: 37.4 °C
